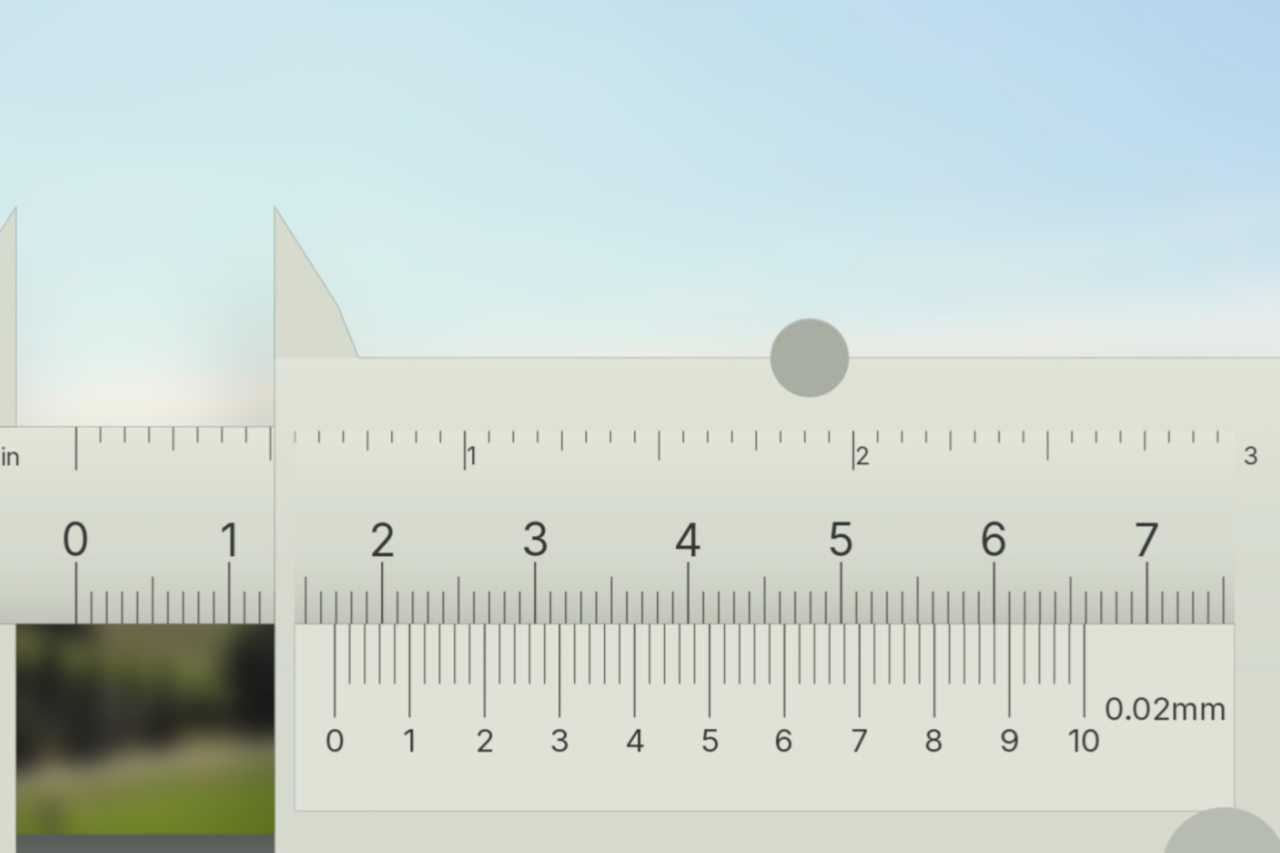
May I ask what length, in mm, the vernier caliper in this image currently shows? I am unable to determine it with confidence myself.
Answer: 16.9 mm
